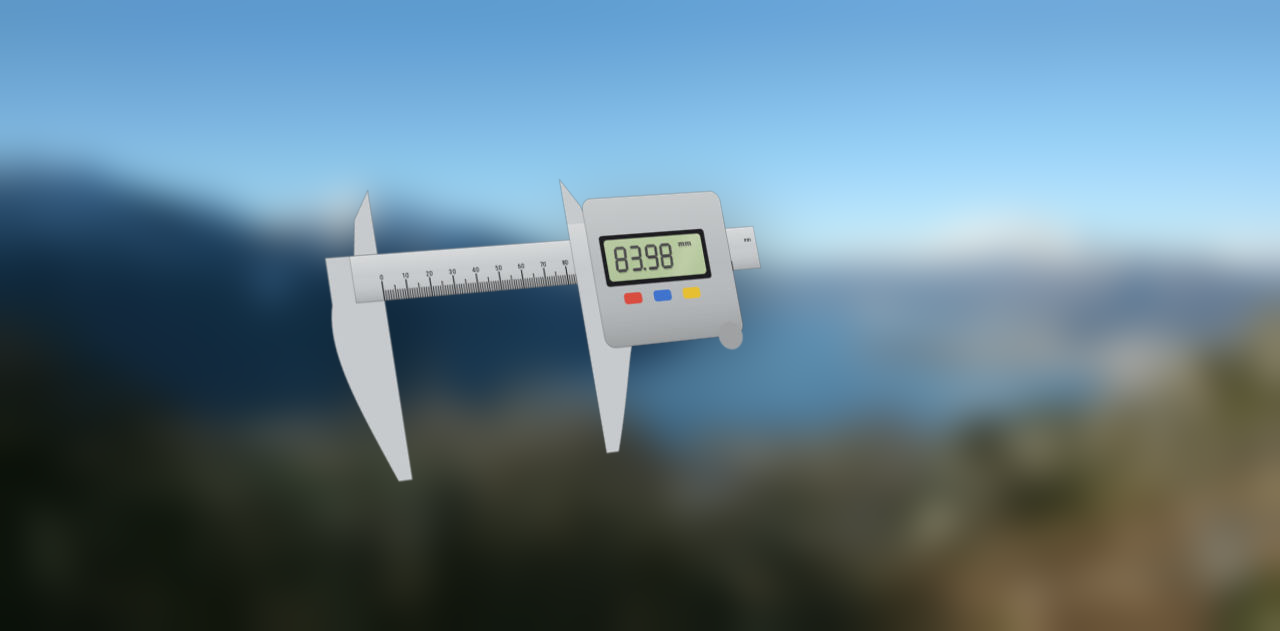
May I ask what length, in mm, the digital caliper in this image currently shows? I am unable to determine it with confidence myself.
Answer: 83.98 mm
